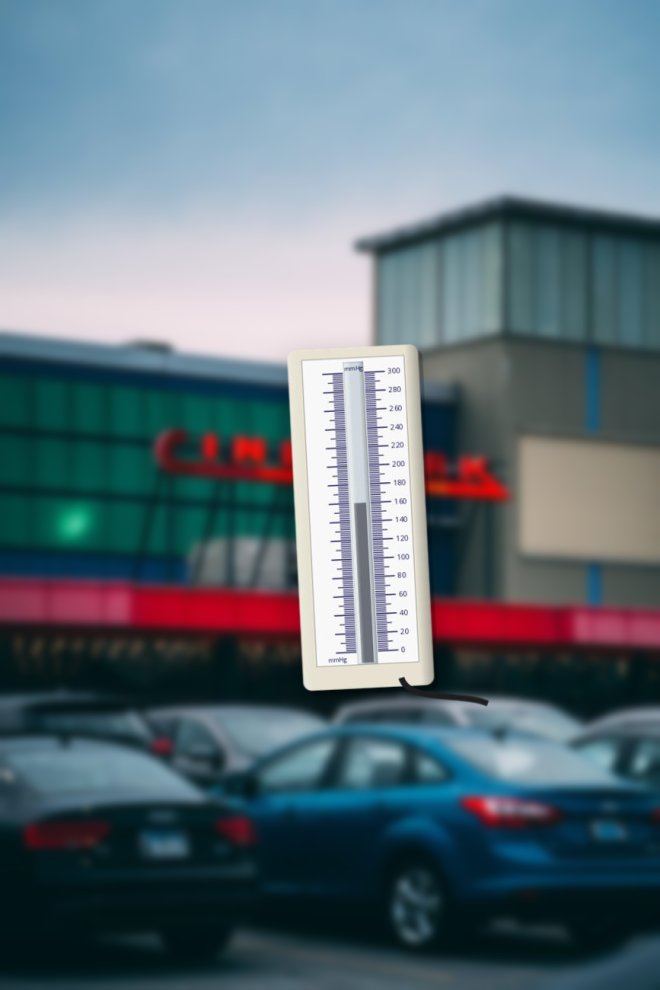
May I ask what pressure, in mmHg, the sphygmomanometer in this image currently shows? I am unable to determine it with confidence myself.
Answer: 160 mmHg
